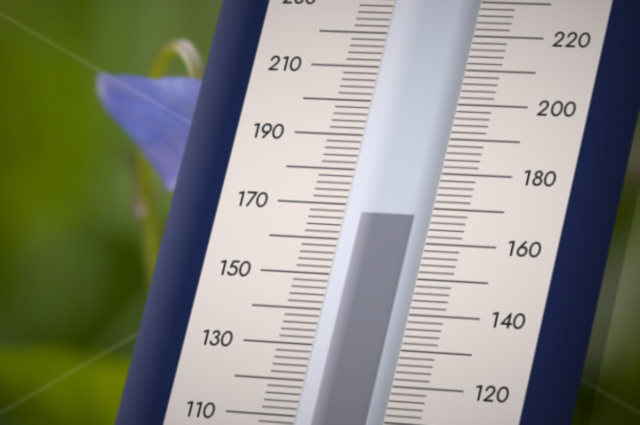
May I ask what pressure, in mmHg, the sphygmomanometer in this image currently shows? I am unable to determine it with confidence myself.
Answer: 168 mmHg
